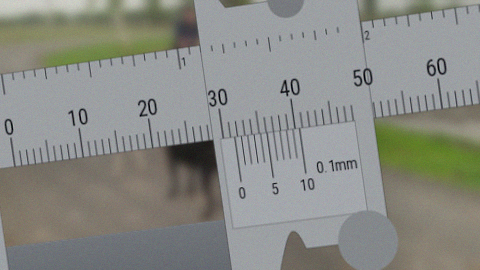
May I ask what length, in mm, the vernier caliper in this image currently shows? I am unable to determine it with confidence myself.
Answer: 31.6 mm
